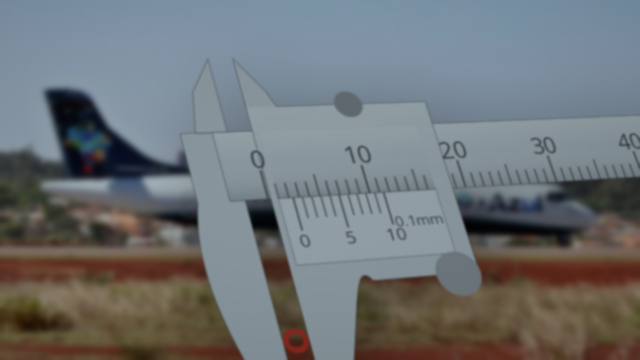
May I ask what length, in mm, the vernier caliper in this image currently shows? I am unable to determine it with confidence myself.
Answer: 2.4 mm
